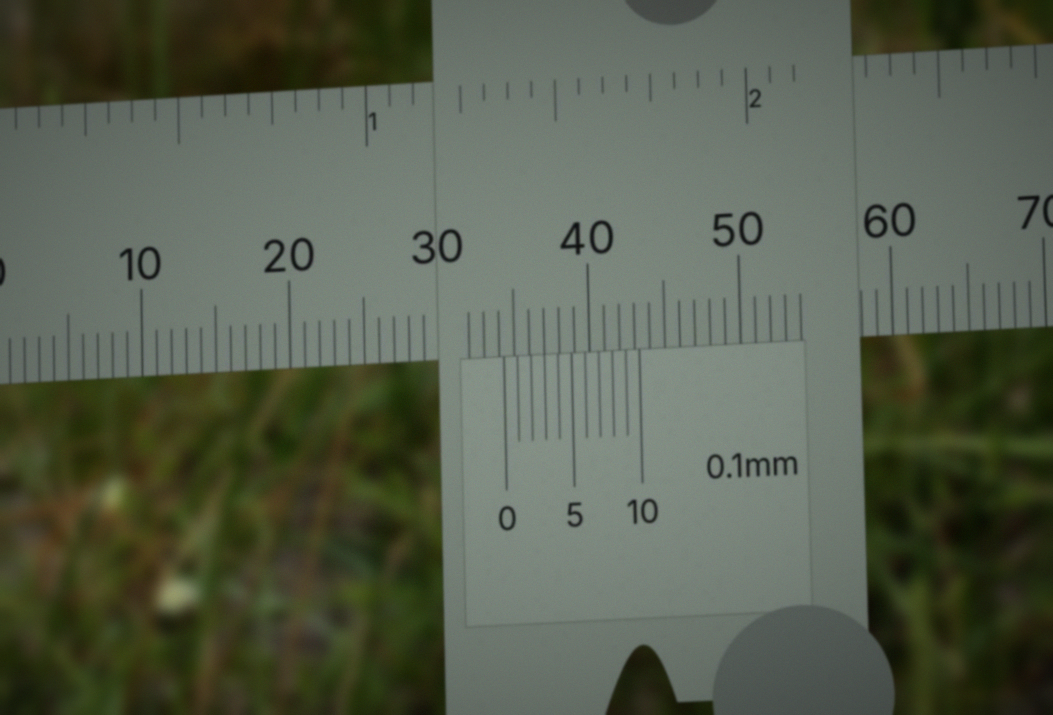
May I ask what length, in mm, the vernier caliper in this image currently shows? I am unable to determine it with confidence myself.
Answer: 34.3 mm
